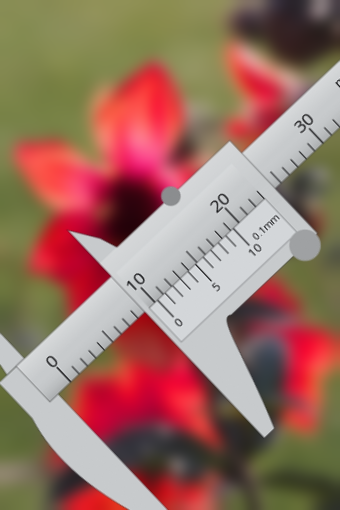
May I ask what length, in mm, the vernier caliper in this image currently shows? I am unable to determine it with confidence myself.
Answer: 10.3 mm
